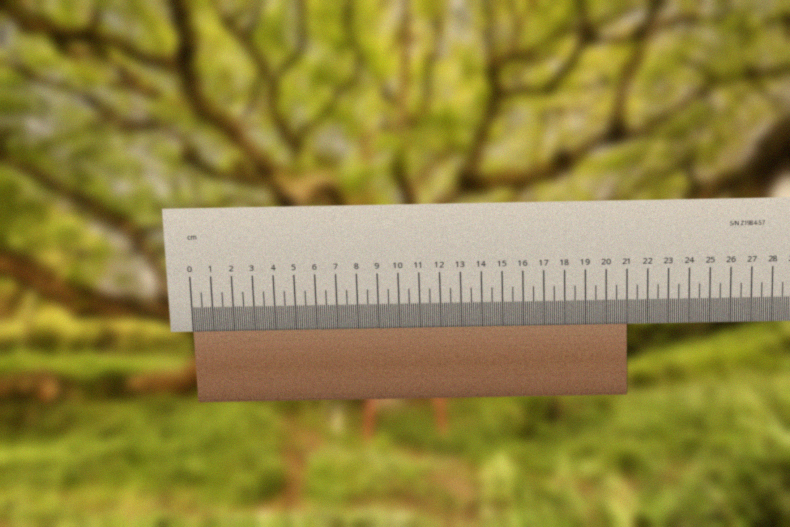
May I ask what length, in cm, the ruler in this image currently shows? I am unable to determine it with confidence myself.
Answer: 21 cm
